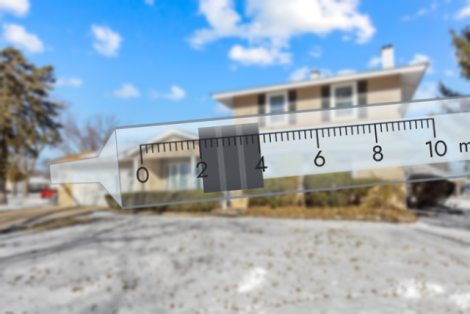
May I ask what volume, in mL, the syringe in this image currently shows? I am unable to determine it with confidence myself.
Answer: 2 mL
